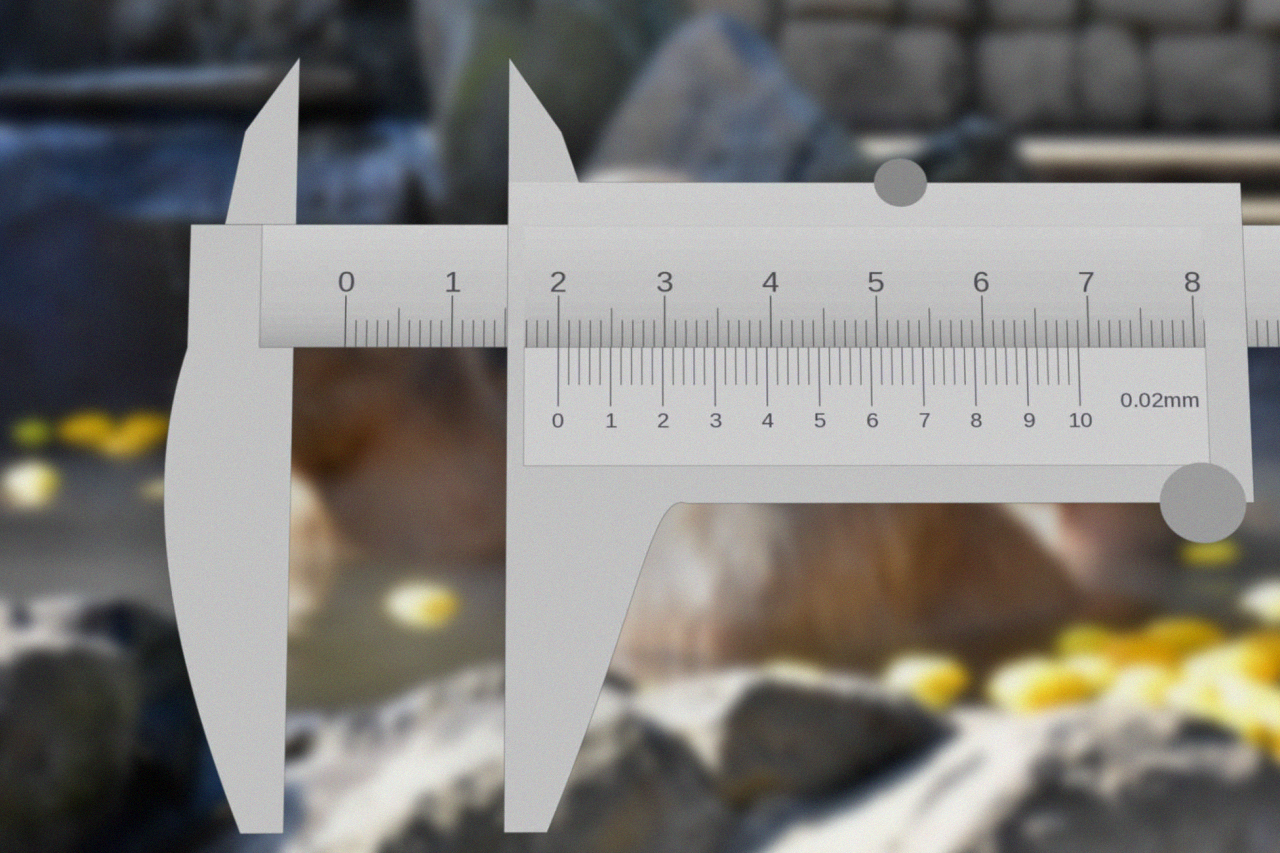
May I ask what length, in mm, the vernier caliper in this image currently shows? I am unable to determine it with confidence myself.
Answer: 20.0 mm
